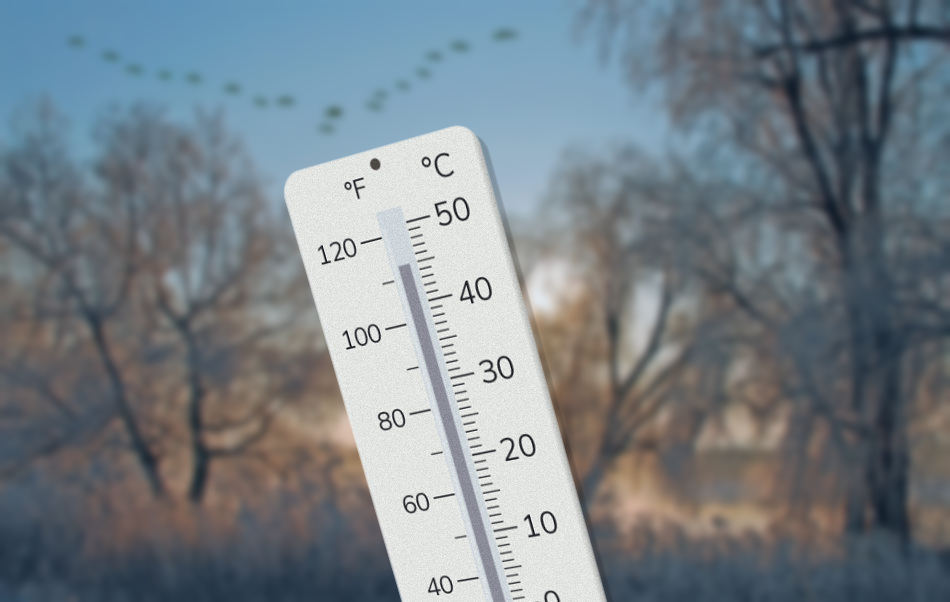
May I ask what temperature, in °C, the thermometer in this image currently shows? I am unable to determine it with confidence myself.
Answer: 45 °C
